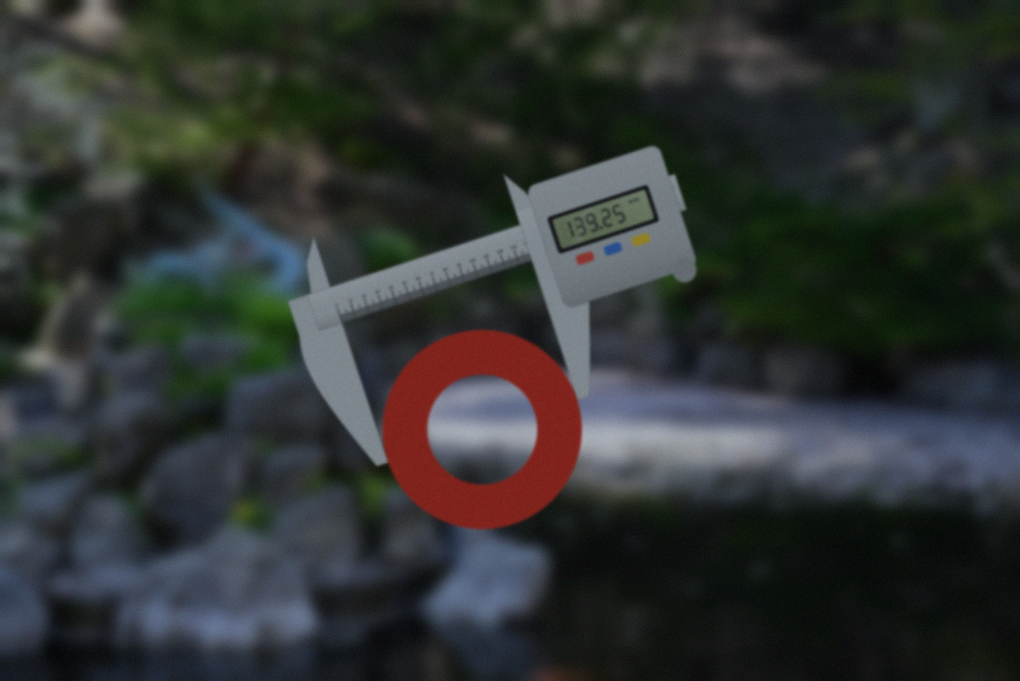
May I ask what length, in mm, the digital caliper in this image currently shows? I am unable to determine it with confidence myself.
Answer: 139.25 mm
